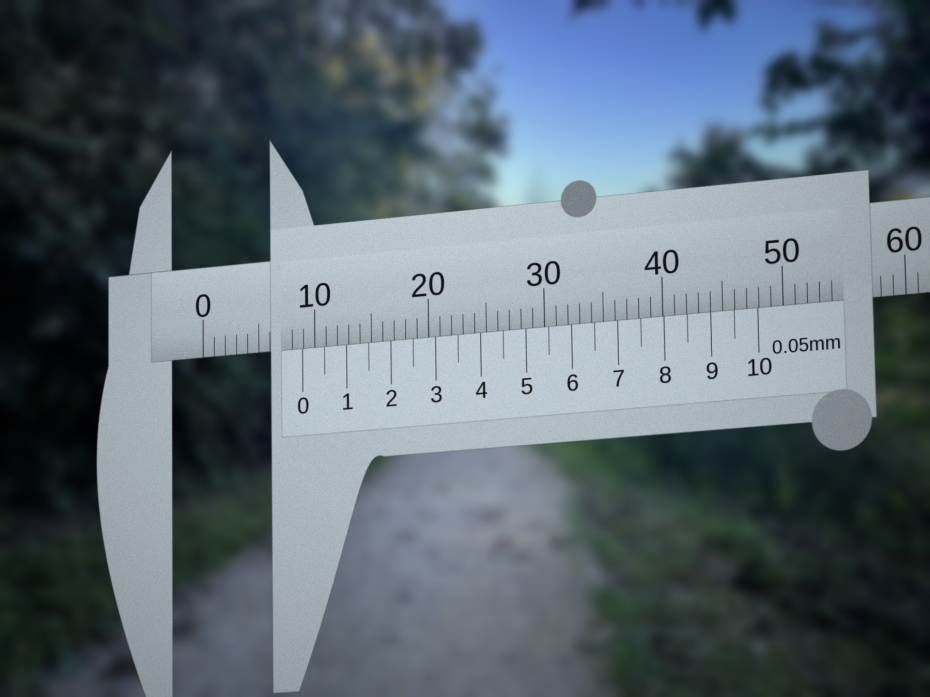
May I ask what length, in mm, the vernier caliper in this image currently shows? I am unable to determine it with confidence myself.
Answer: 8.9 mm
